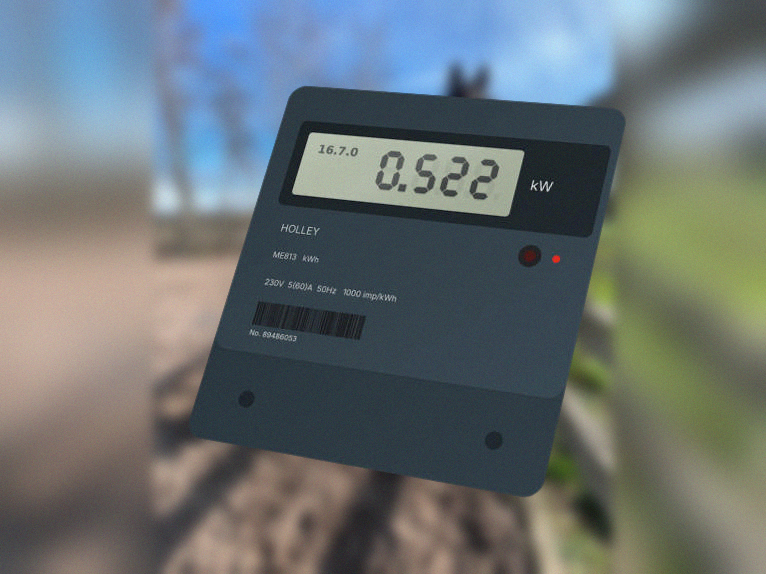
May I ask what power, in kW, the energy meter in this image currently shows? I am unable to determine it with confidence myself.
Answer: 0.522 kW
